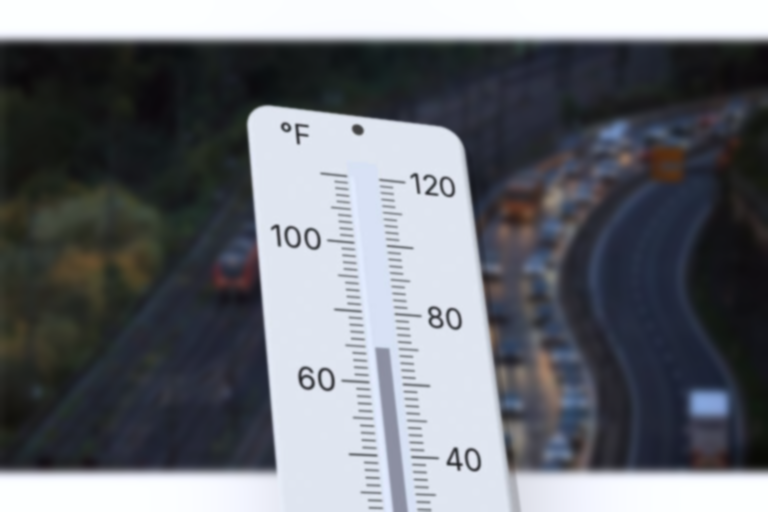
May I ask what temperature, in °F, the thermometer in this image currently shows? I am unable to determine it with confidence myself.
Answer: 70 °F
